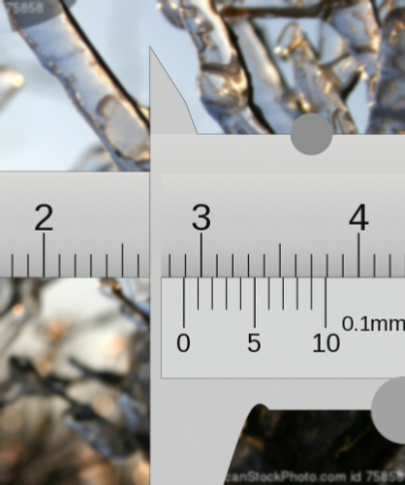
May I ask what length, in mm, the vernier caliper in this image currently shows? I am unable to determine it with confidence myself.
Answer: 28.9 mm
